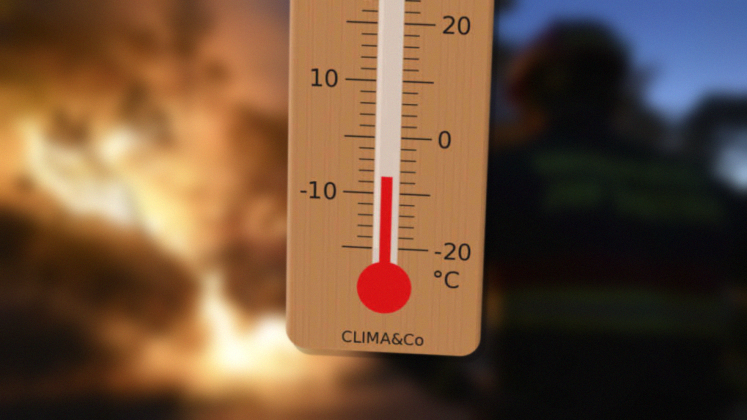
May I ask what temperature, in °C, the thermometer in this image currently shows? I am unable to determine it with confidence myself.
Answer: -7 °C
